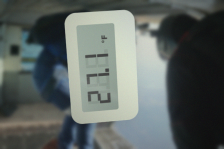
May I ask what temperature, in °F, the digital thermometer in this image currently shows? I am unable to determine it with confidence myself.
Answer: 27.1 °F
